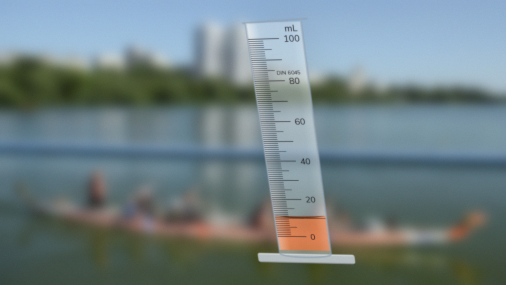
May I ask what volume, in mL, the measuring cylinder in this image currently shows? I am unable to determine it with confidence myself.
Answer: 10 mL
